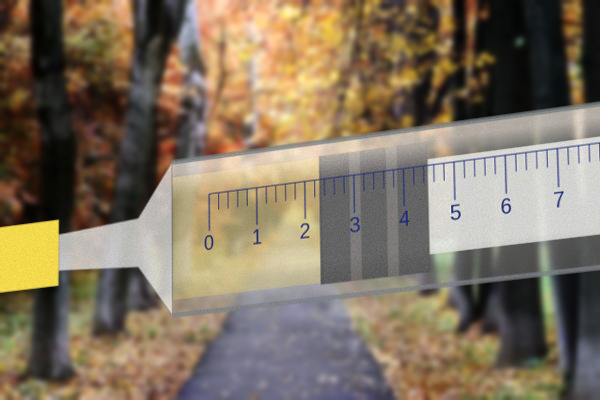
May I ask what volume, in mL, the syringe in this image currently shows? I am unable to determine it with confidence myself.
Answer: 2.3 mL
